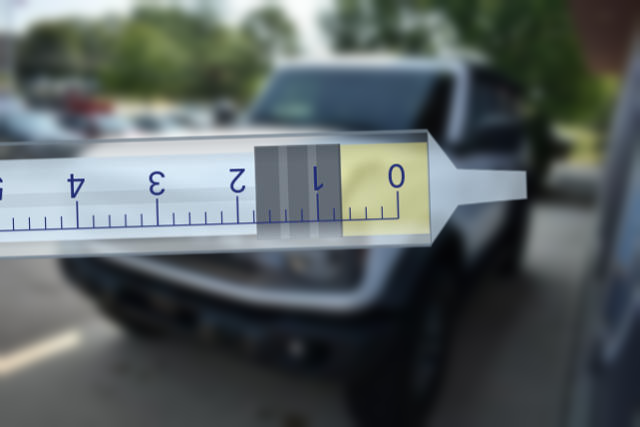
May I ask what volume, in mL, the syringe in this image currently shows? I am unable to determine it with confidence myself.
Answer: 0.7 mL
